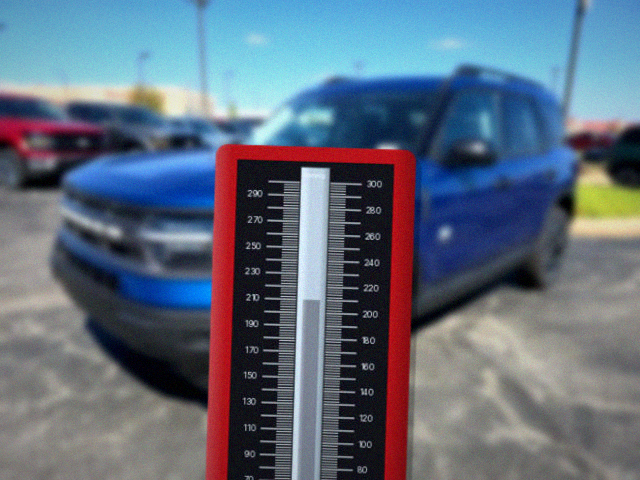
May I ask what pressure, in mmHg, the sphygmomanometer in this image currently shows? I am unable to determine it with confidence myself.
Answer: 210 mmHg
